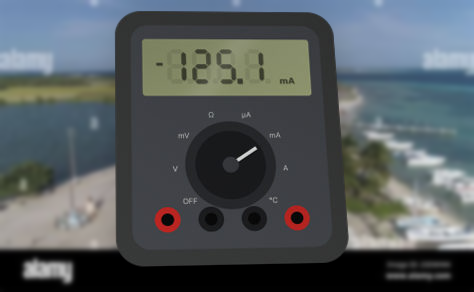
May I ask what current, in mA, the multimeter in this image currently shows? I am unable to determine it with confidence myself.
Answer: -125.1 mA
